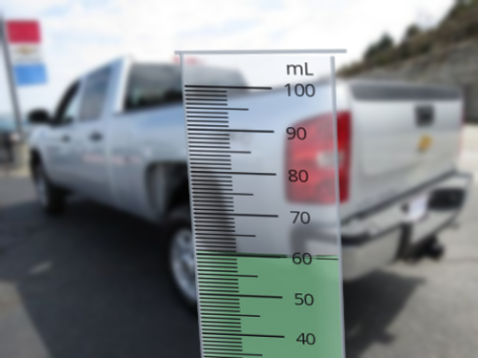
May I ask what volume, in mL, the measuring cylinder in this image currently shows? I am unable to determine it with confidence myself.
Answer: 60 mL
